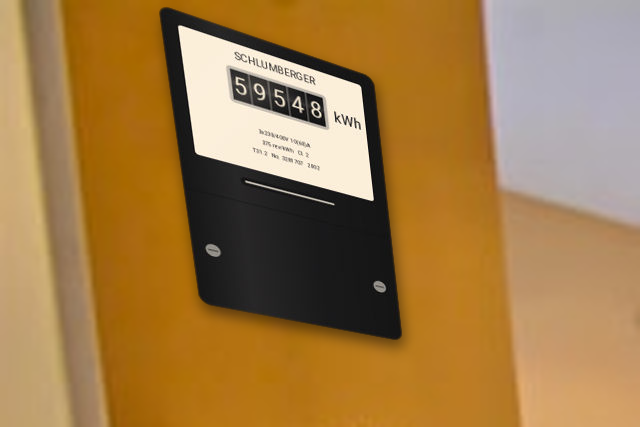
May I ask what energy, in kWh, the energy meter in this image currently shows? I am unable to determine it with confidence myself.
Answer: 59548 kWh
